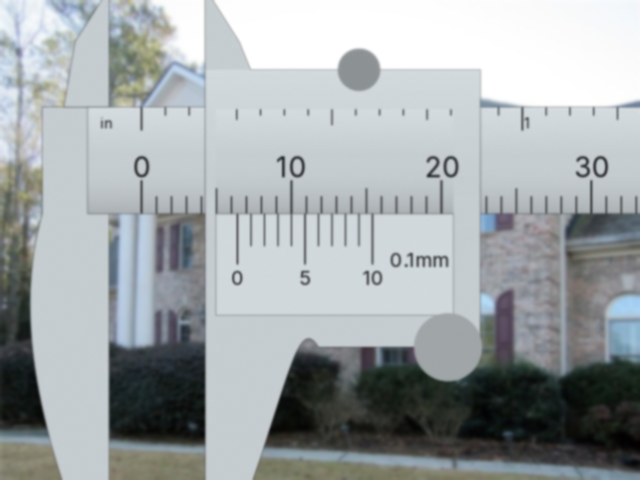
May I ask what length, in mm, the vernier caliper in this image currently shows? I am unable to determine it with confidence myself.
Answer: 6.4 mm
